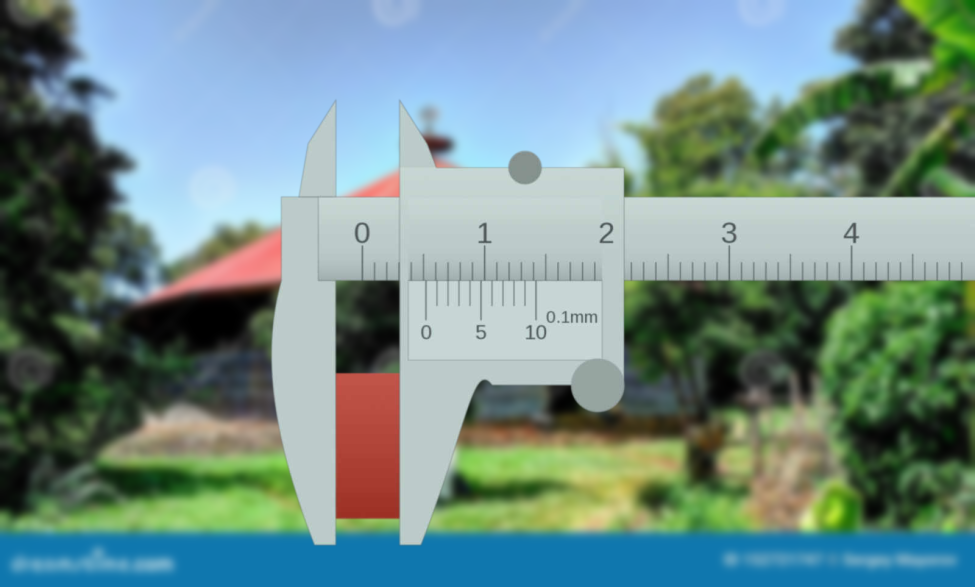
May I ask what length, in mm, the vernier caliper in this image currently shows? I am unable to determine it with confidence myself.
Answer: 5.2 mm
